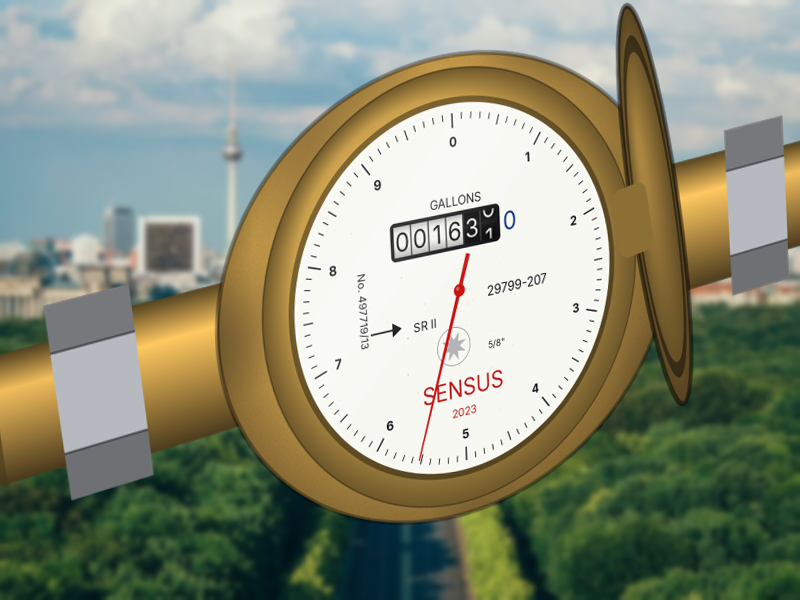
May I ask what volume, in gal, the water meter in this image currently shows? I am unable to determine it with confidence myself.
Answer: 16305.5 gal
